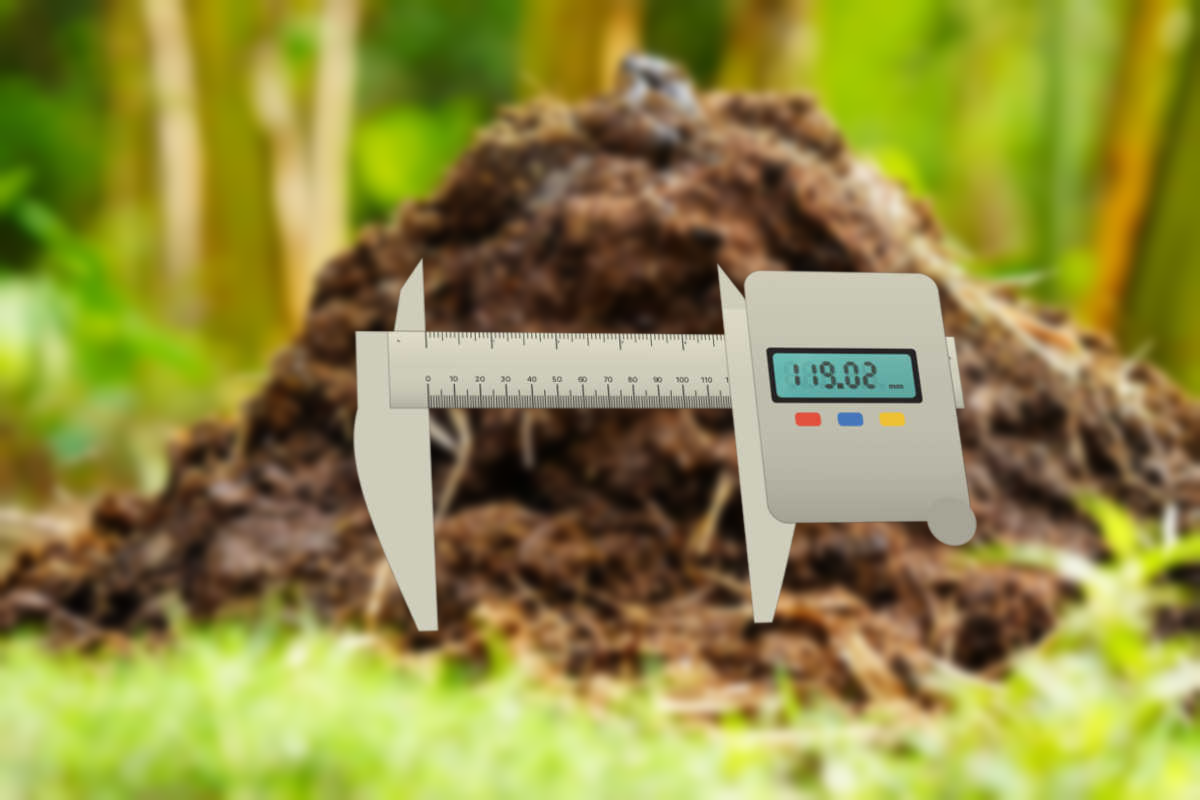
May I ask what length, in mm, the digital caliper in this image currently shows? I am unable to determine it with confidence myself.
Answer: 119.02 mm
